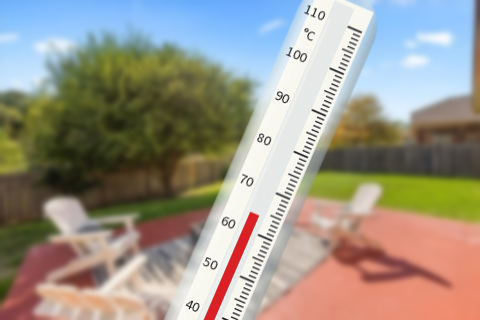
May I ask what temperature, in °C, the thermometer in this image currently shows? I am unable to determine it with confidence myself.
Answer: 64 °C
